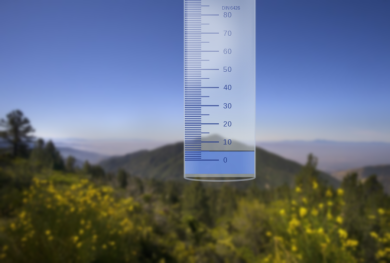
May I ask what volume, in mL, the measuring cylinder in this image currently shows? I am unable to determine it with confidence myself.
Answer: 5 mL
